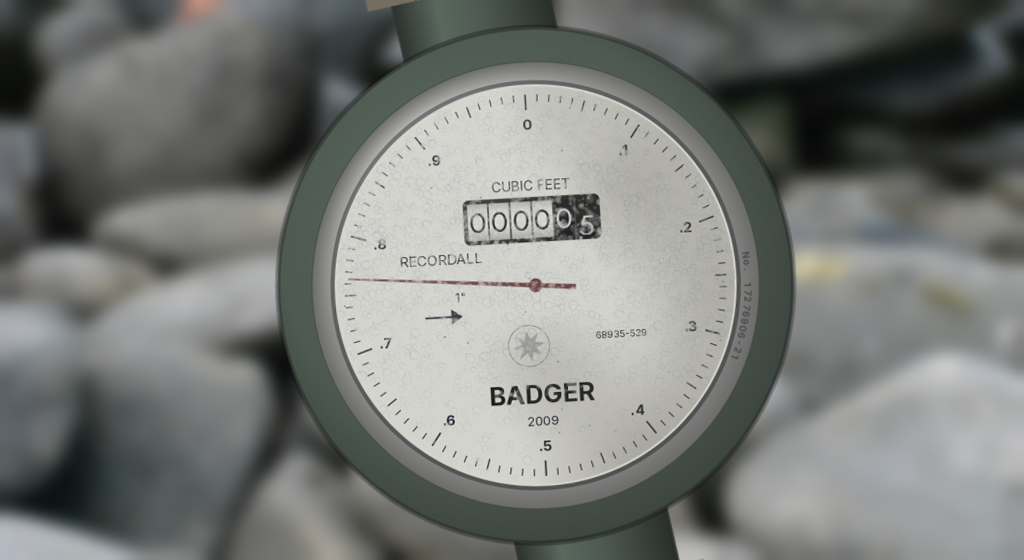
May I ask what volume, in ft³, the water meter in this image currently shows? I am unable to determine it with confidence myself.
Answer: 4.76 ft³
